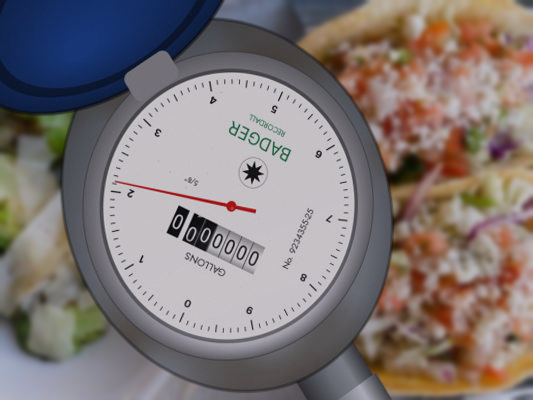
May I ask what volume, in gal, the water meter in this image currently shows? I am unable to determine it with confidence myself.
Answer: 2.1 gal
